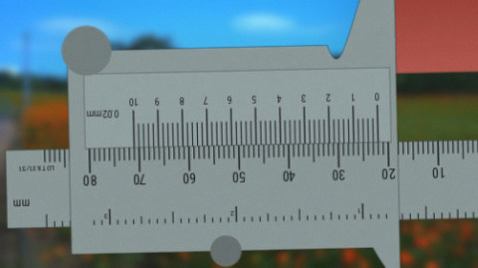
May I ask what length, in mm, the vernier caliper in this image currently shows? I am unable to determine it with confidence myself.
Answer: 22.0 mm
